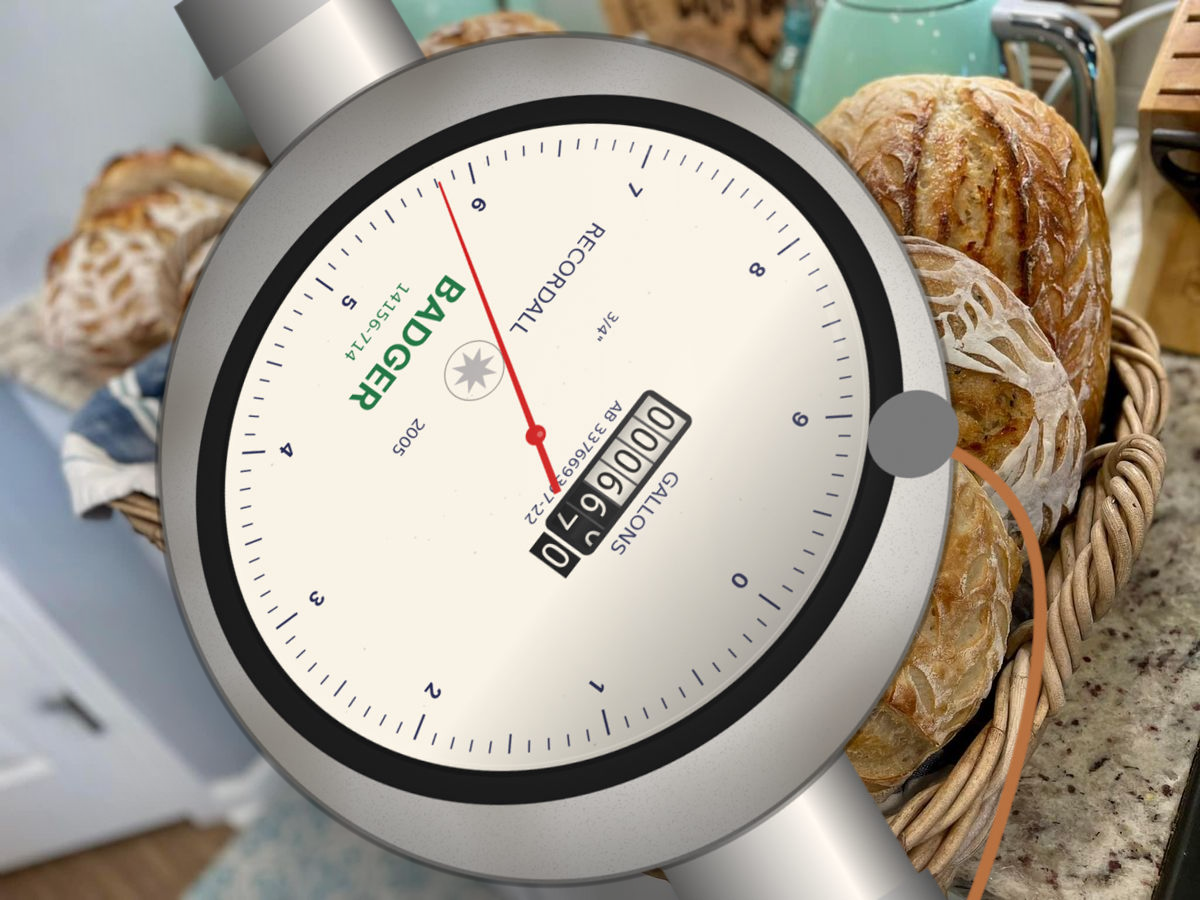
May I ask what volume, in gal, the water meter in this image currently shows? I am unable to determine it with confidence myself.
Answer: 6665.8 gal
